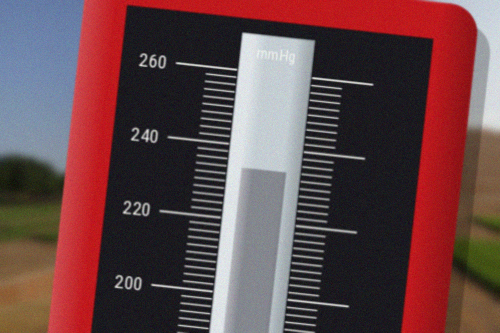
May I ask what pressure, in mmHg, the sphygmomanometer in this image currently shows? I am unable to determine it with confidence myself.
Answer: 234 mmHg
